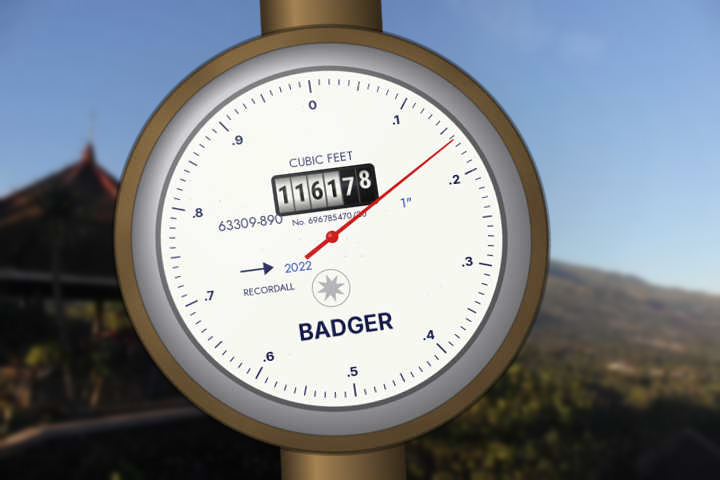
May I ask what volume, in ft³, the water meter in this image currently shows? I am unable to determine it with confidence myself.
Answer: 116178.16 ft³
